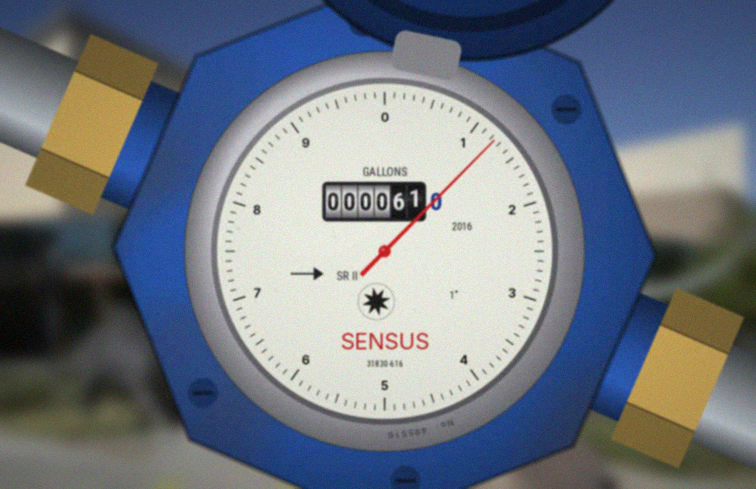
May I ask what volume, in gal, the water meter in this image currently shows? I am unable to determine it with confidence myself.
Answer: 611.2 gal
